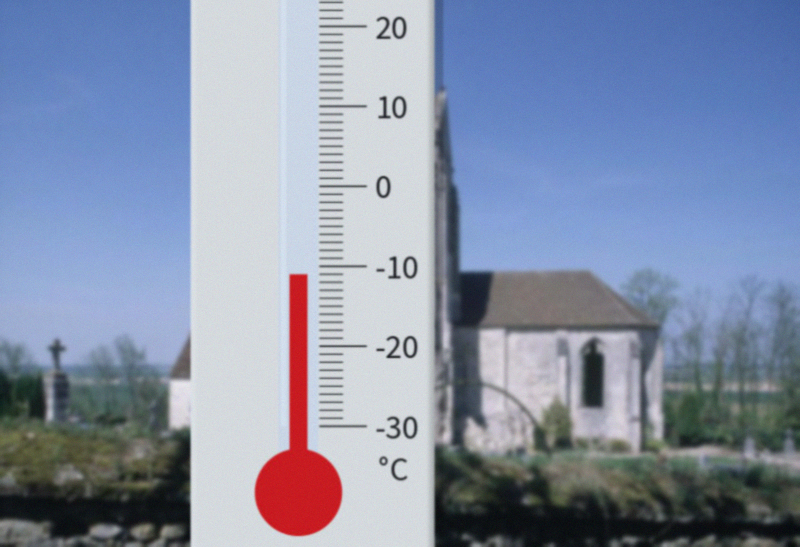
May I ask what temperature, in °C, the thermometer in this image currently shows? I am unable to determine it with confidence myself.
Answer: -11 °C
